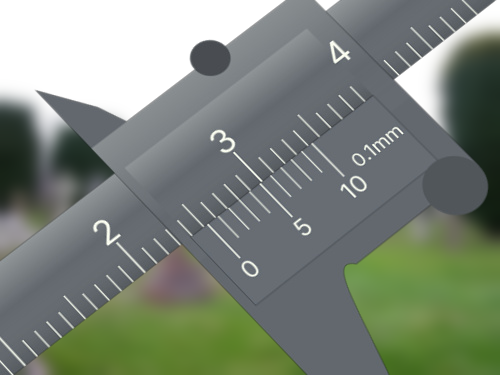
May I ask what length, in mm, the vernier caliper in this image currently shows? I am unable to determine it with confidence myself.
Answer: 25.3 mm
